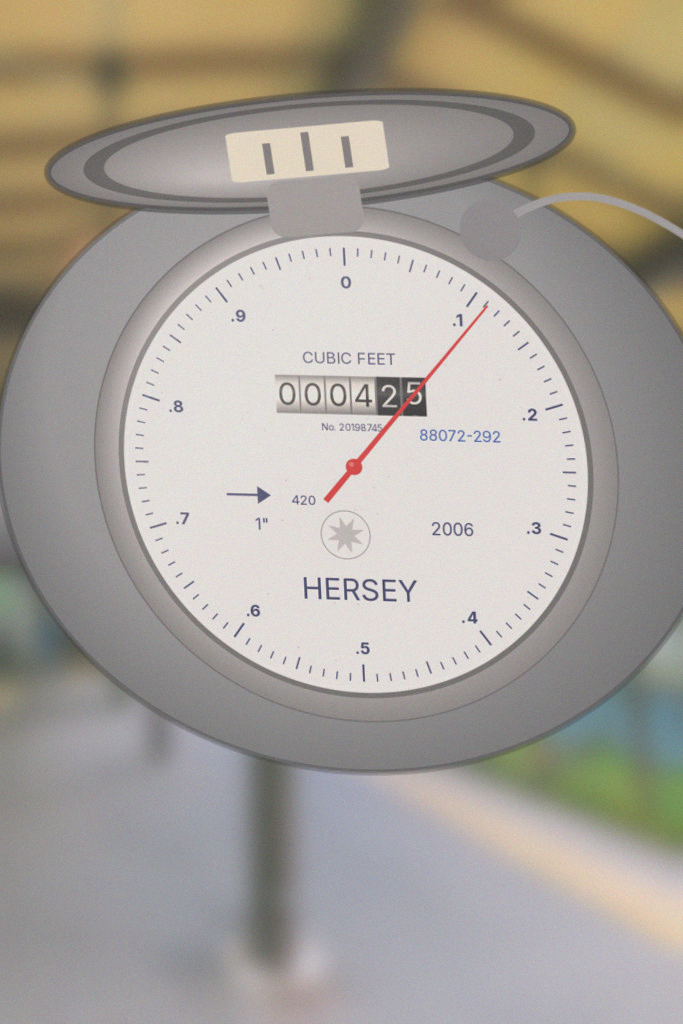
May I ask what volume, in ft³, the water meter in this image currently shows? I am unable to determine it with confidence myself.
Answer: 425.11 ft³
